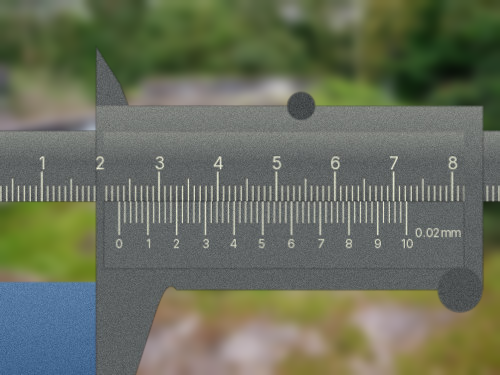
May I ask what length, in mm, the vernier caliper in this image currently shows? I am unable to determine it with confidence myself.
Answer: 23.2 mm
